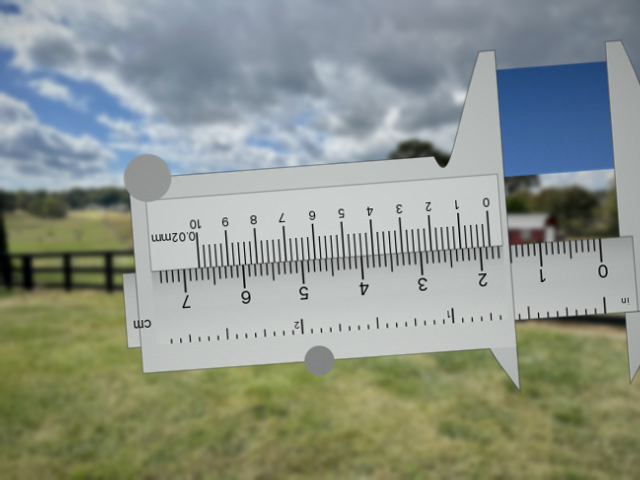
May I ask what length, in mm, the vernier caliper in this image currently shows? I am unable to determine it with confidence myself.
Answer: 18.4 mm
